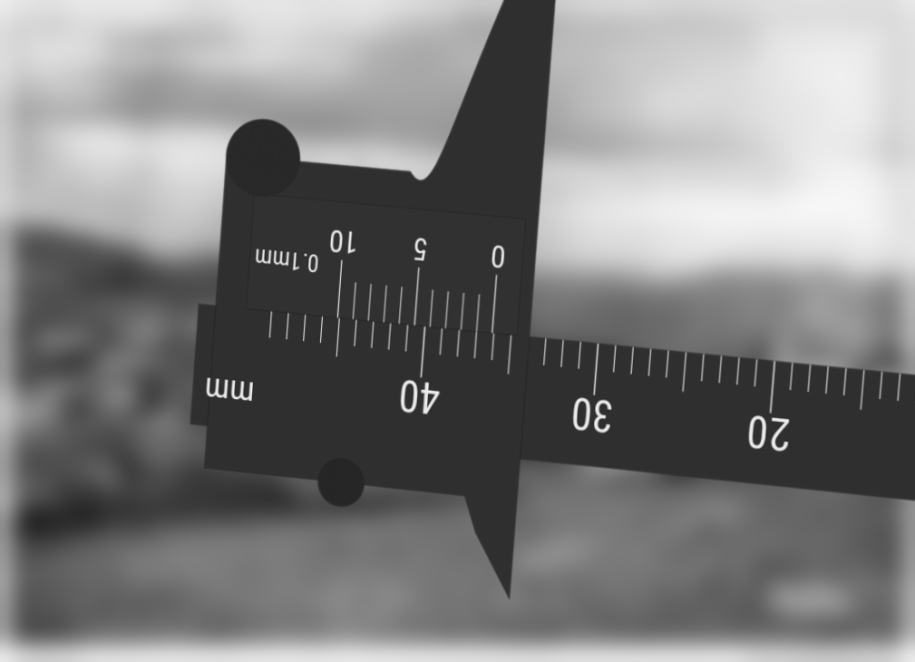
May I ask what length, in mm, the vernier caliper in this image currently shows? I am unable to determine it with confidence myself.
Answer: 36.1 mm
